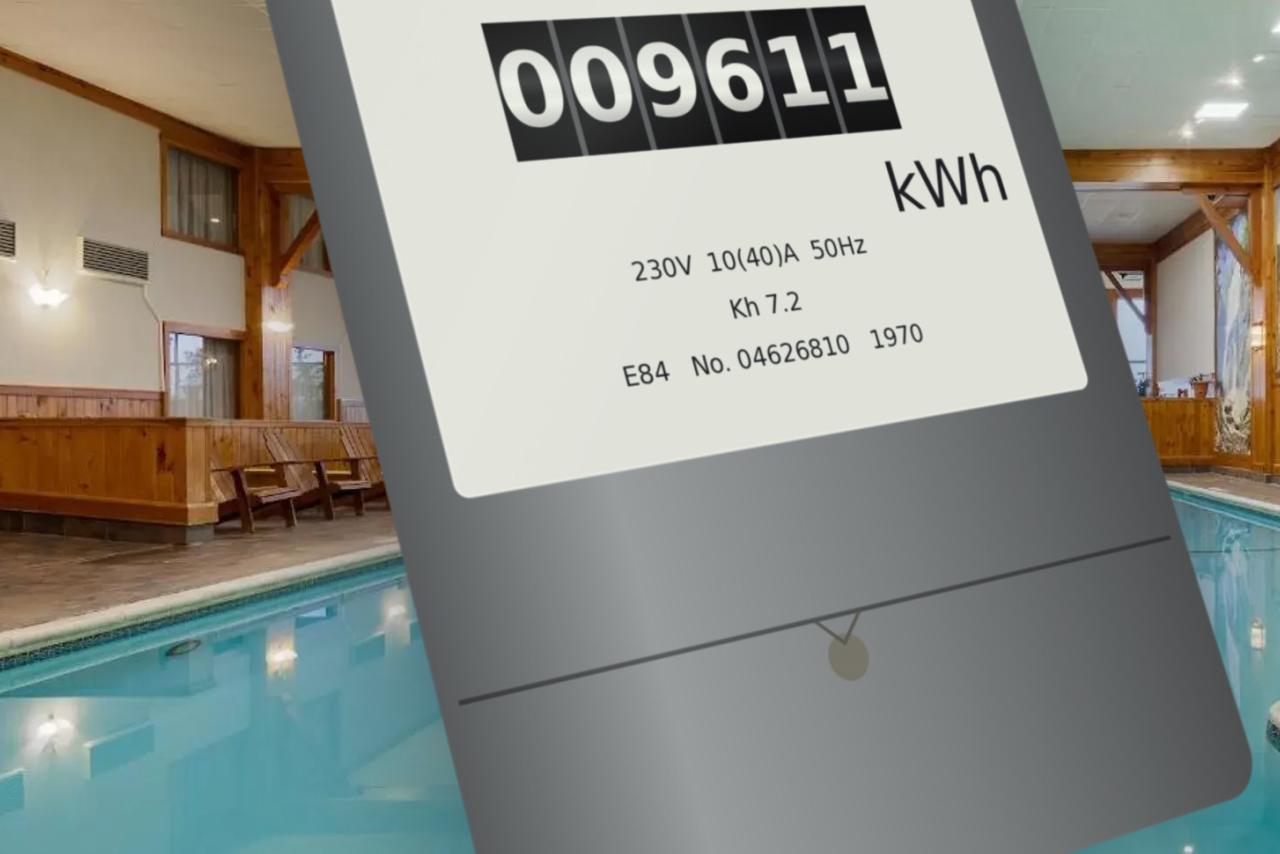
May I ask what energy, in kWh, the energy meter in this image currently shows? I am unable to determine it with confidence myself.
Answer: 9611 kWh
